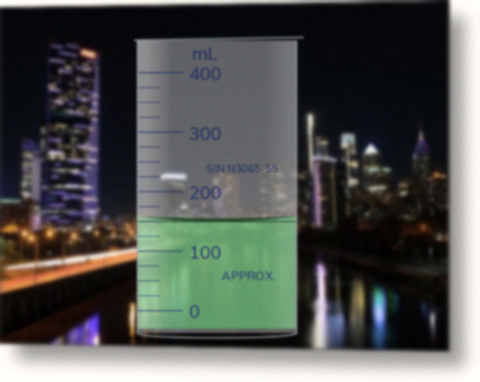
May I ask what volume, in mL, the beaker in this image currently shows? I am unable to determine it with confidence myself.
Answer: 150 mL
